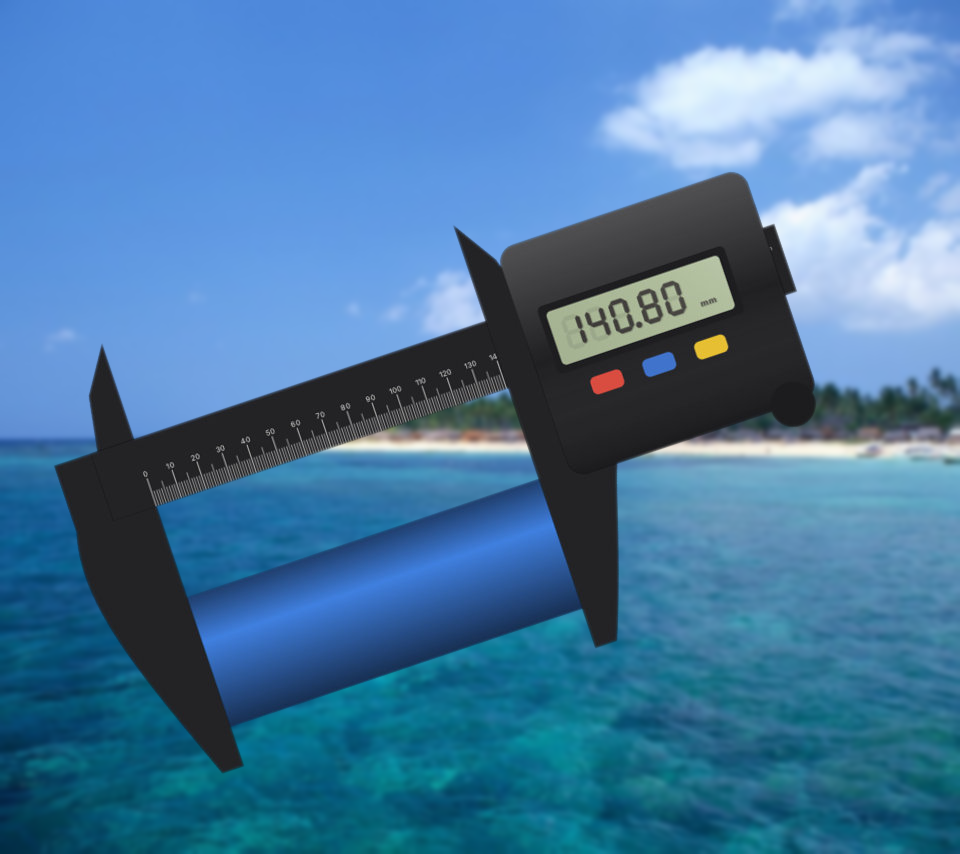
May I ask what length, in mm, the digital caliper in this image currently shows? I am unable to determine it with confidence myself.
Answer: 140.80 mm
